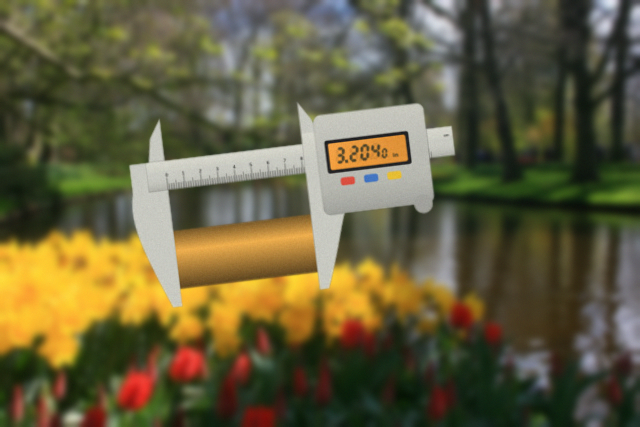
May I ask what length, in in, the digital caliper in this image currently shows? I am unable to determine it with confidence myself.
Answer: 3.2040 in
